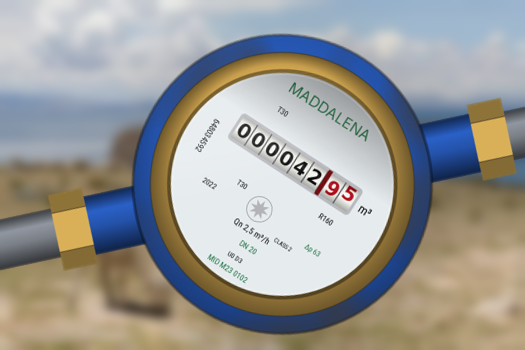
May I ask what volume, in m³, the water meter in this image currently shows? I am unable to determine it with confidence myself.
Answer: 42.95 m³
